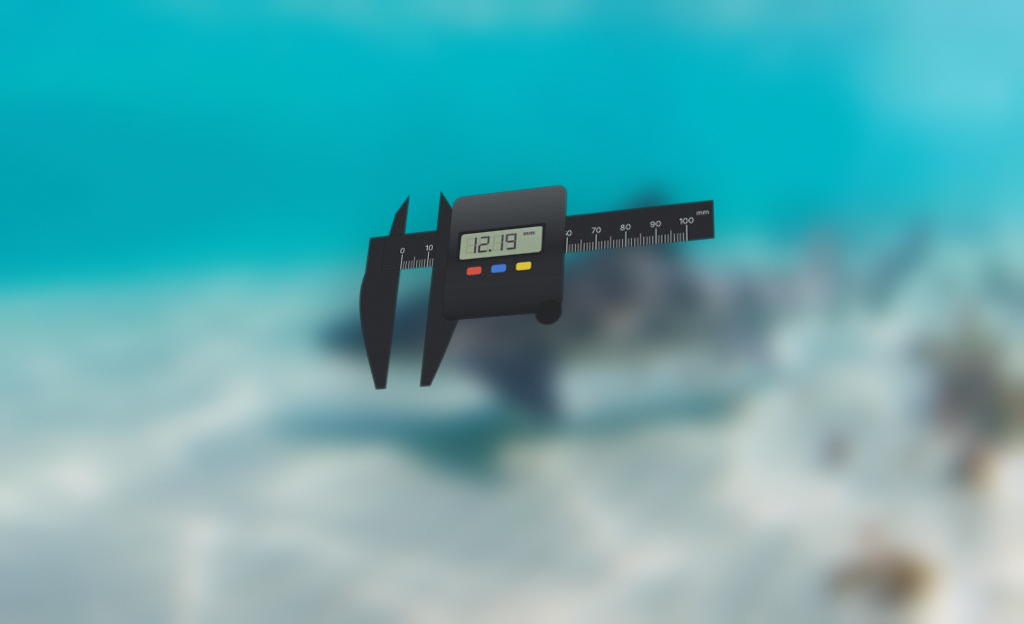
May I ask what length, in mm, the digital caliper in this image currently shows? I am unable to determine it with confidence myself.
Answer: 12.19 mm
